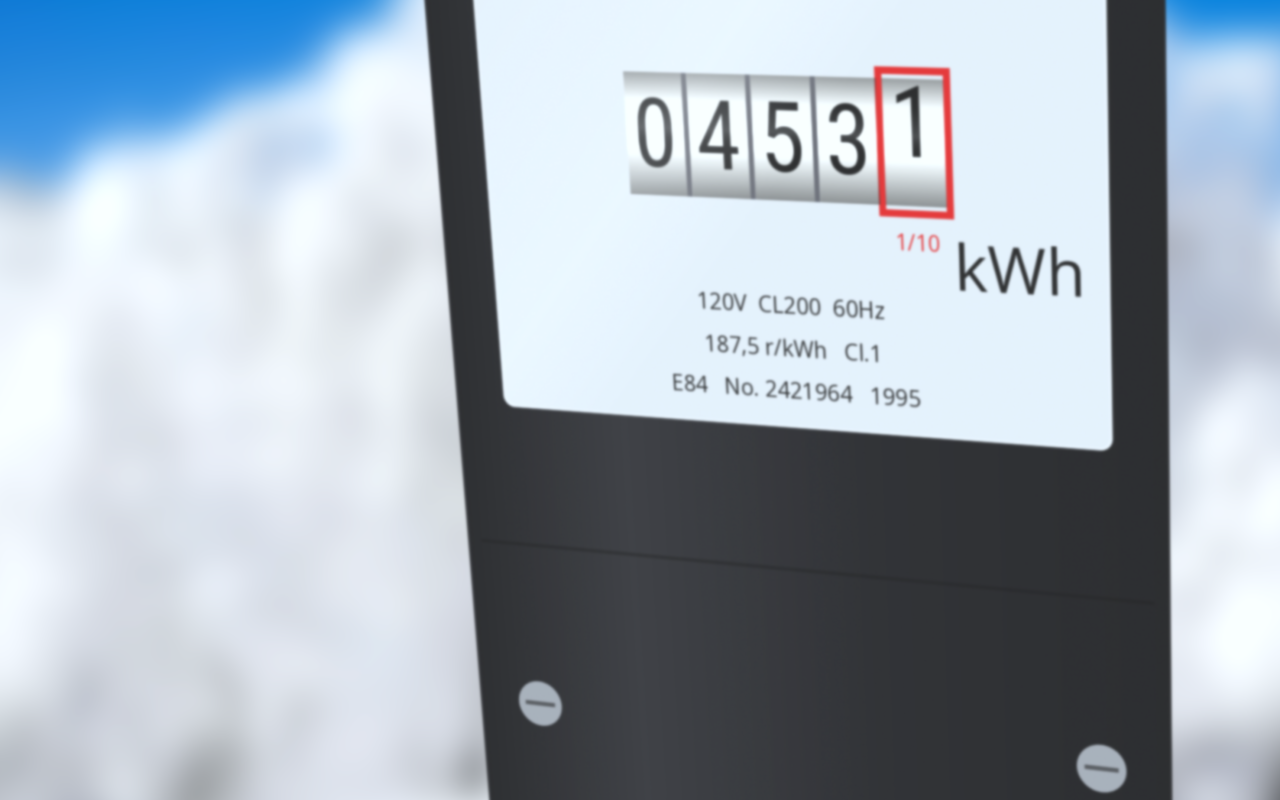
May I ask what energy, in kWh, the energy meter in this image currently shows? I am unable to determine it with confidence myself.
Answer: 453.1 kWh
